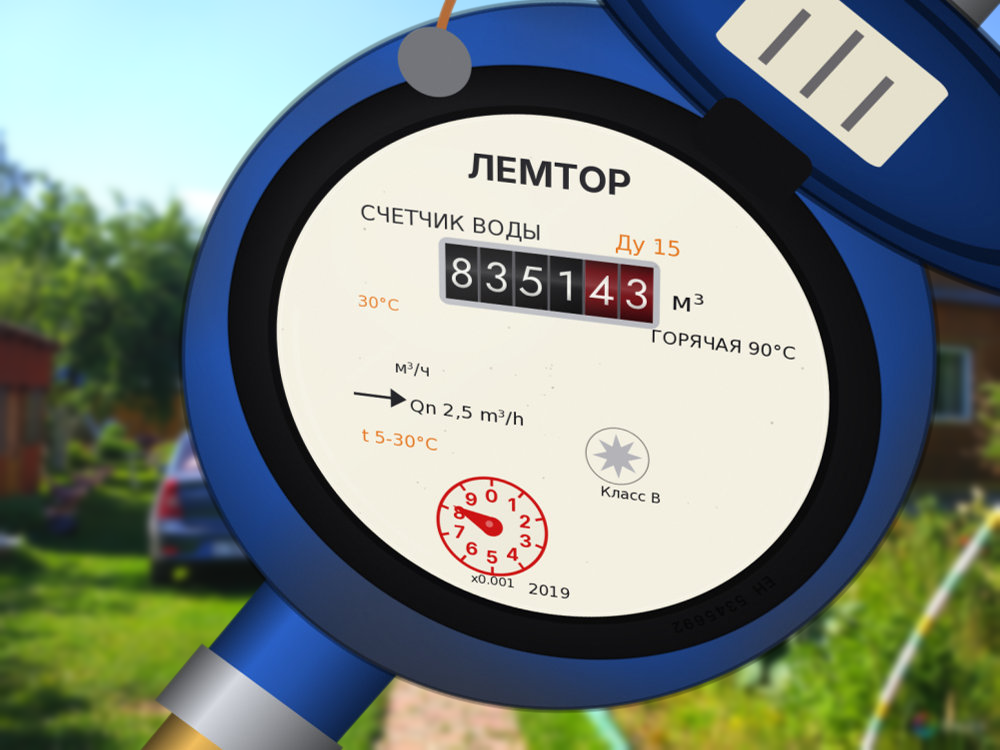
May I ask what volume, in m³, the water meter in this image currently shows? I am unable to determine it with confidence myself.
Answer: 8351.438 m³
